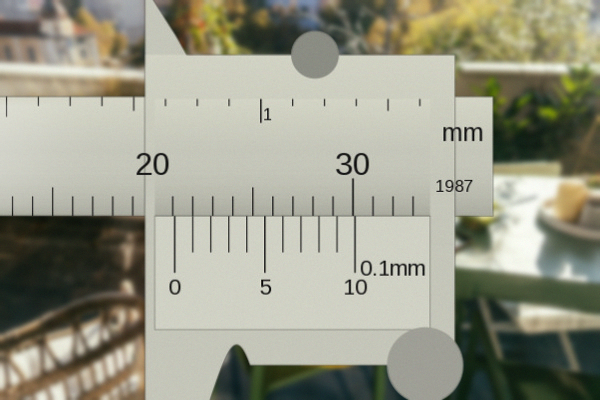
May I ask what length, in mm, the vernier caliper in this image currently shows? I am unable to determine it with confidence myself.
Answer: 21.1 mm
